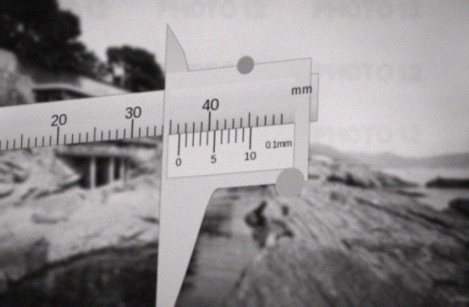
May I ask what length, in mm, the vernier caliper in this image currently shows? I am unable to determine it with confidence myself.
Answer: 36.2 mm
